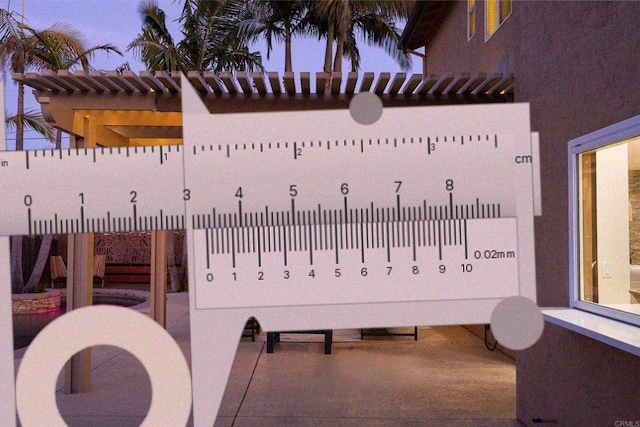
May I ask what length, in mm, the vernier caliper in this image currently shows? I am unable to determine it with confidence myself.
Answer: 33.5 mm
